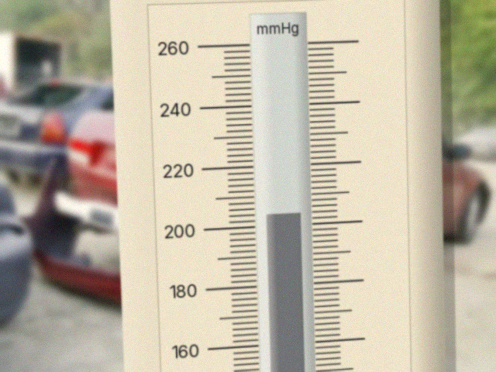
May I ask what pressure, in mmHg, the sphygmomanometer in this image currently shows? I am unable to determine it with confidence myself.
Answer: 204 mmHg
